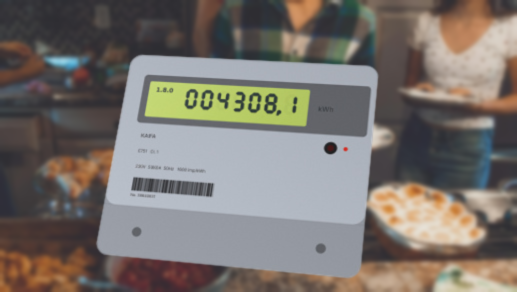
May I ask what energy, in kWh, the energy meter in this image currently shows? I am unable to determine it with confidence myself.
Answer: 4308.1 kWh
